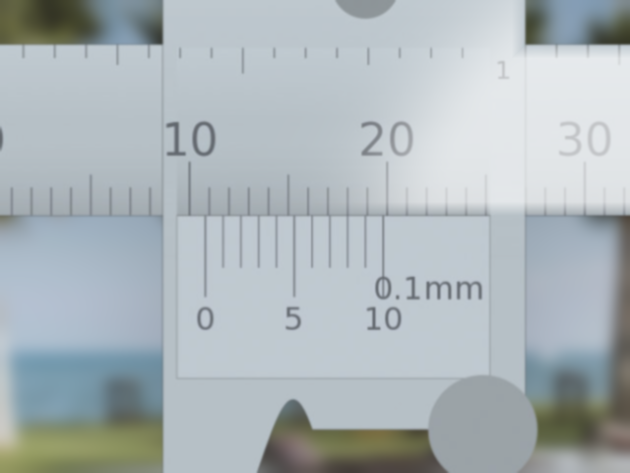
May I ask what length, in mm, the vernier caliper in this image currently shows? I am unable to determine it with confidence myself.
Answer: 10.8 mm
